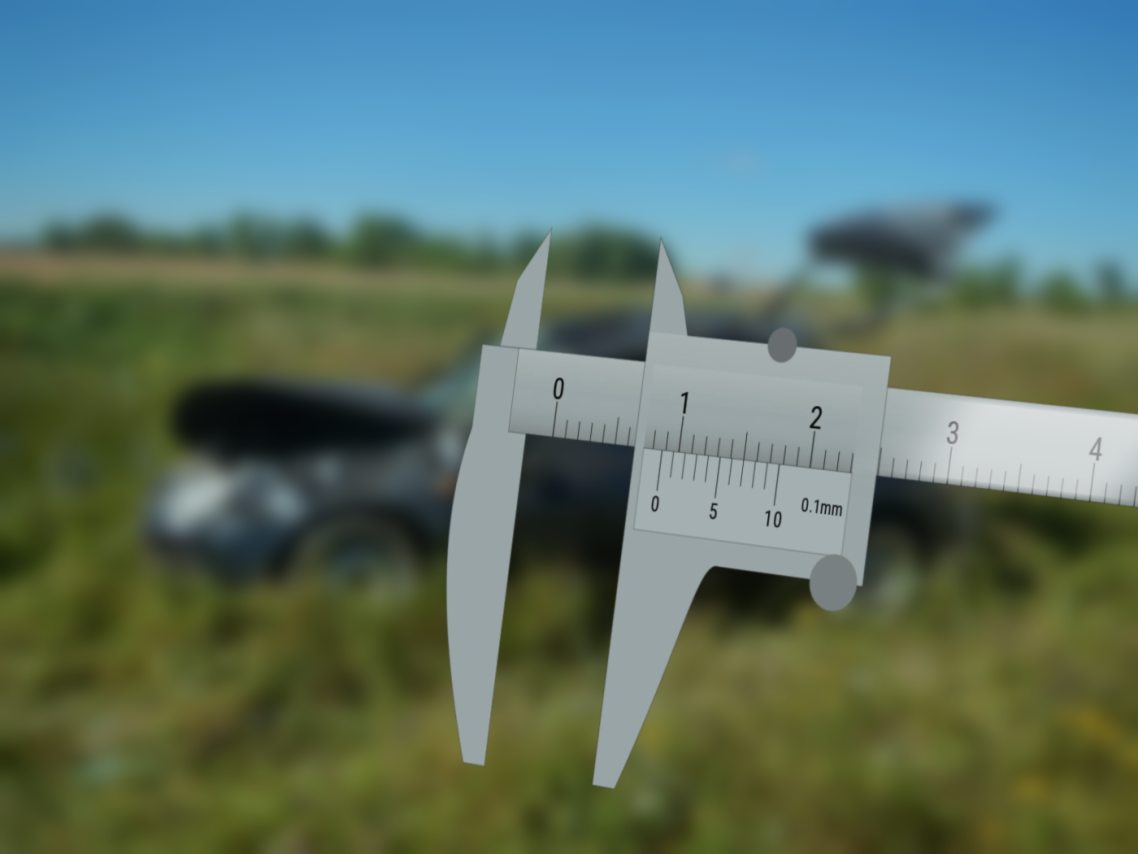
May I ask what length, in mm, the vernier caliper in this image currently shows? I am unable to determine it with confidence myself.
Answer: 8.7 mm
